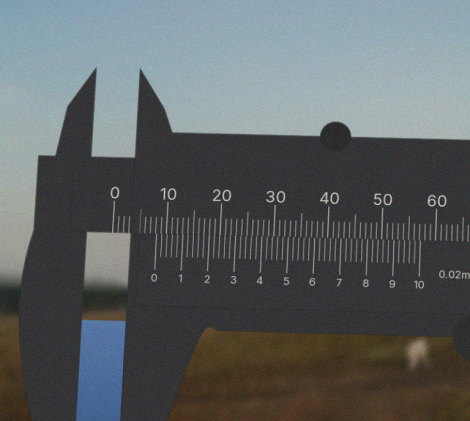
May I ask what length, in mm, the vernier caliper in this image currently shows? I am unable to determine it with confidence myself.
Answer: 8.2 mm
